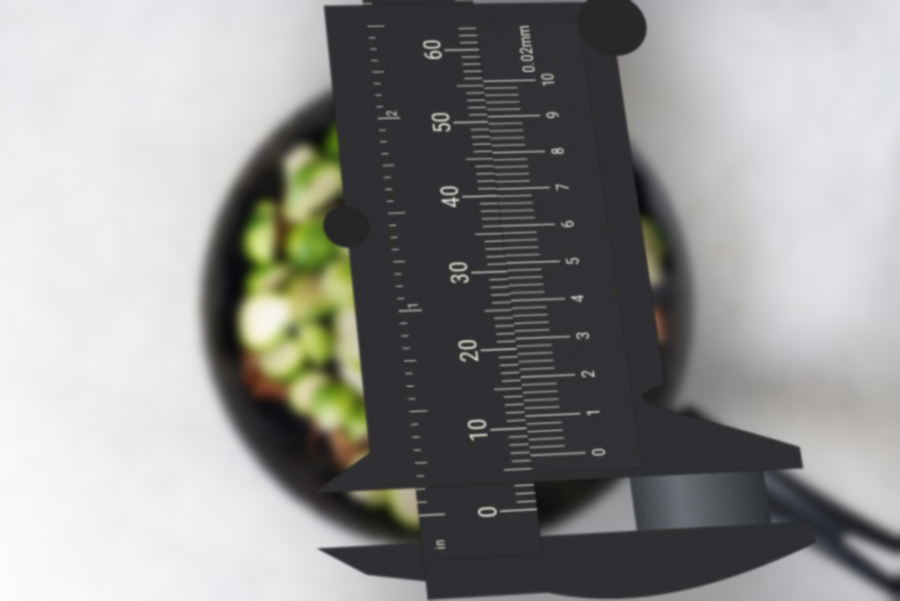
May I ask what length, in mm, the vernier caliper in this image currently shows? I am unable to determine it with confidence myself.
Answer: 6.6 mm
